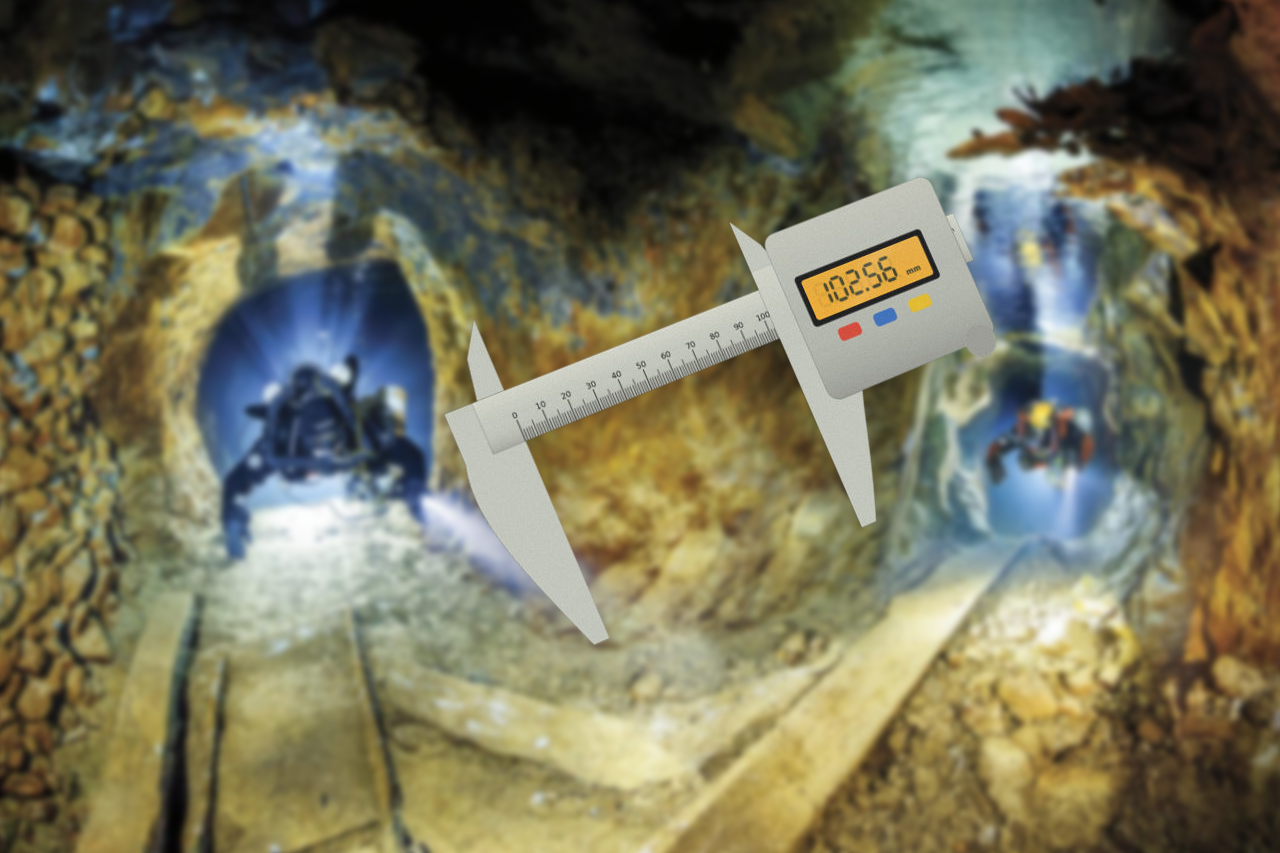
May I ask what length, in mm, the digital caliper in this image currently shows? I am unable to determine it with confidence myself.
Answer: 102.56 mm
